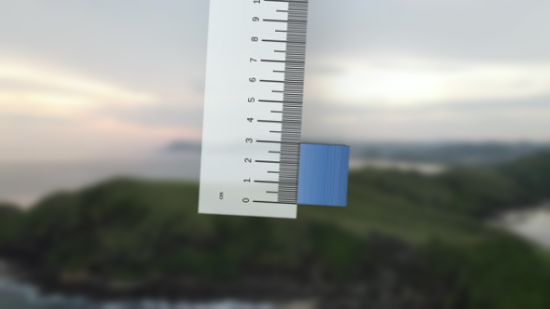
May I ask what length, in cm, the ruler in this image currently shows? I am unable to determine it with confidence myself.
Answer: 3 cm
